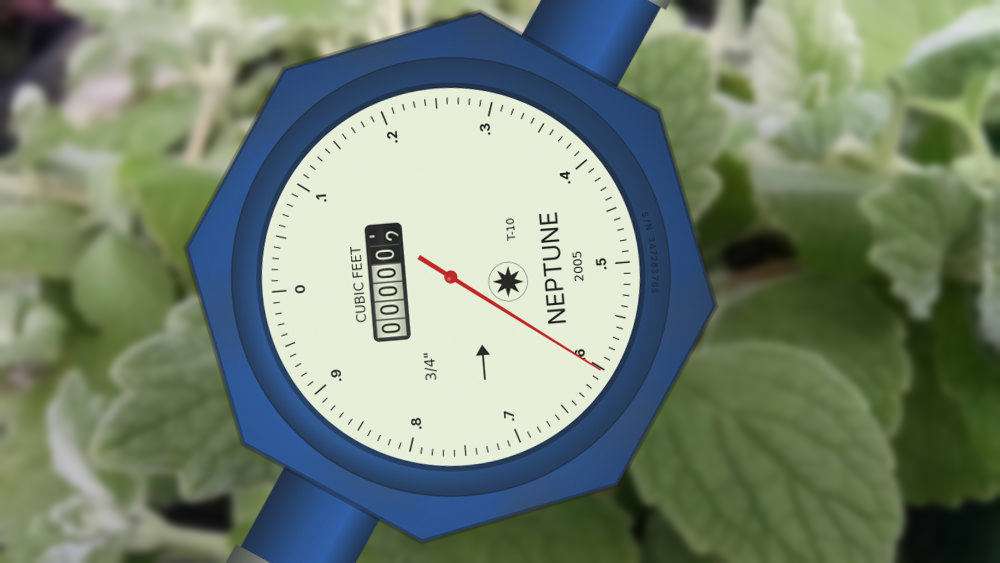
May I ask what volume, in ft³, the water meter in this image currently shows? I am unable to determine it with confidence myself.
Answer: 1.60 ft³
